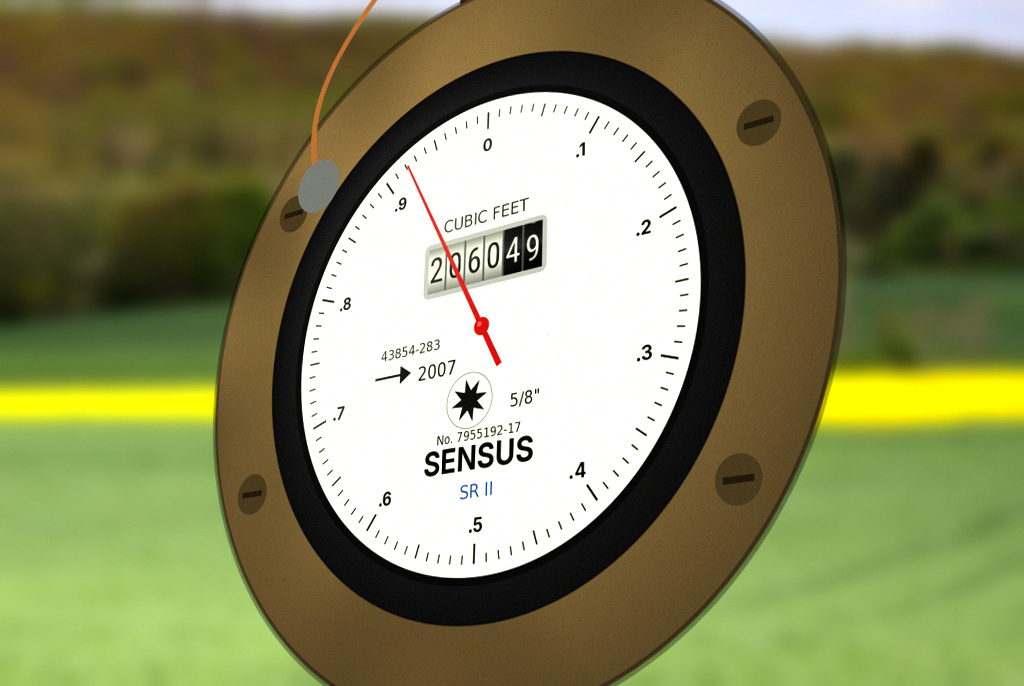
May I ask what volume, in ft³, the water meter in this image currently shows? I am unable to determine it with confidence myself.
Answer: 206048.92 ft³
